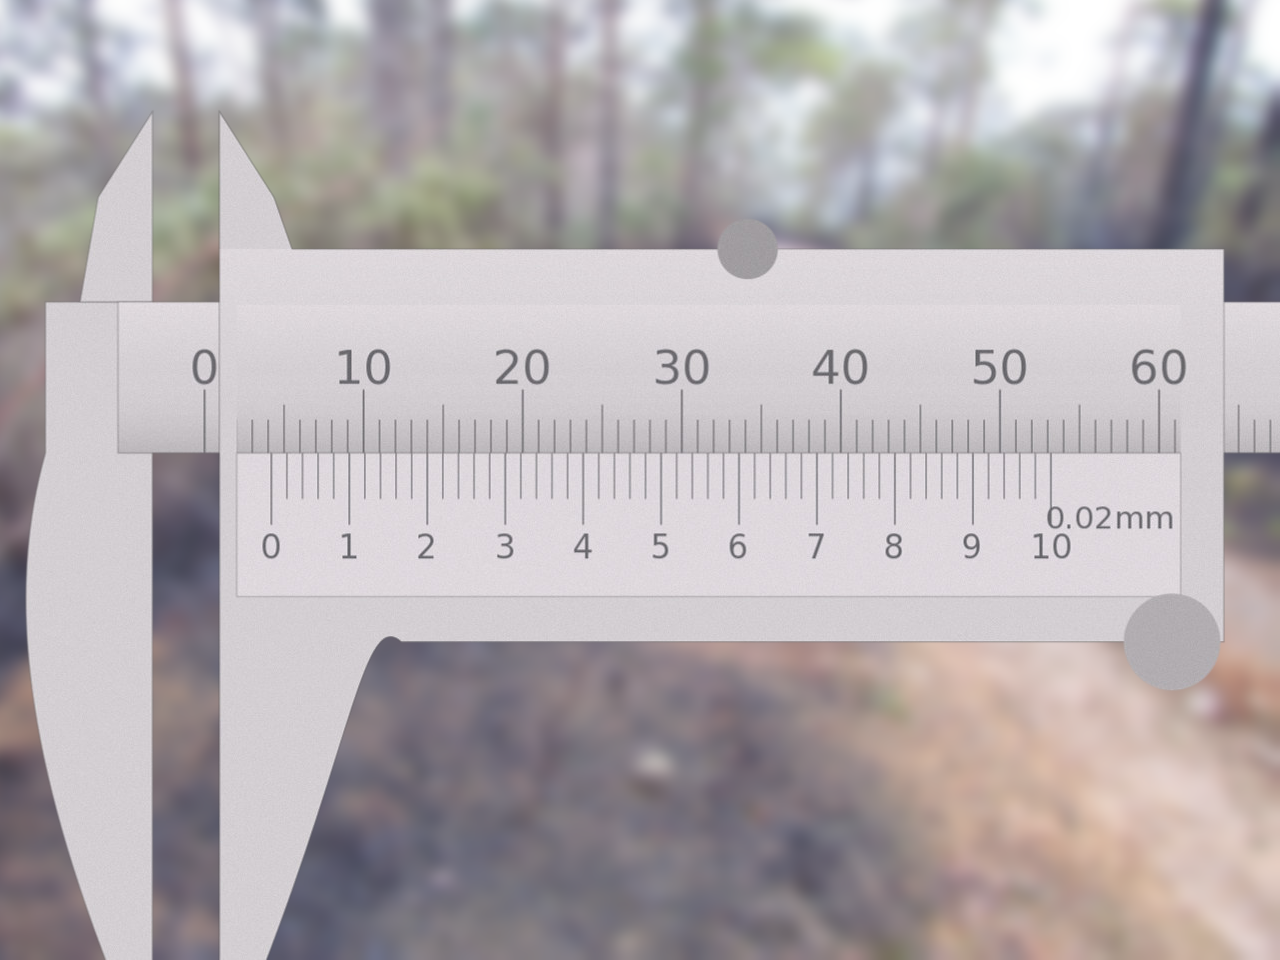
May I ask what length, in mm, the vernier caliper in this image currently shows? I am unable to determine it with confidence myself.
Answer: 4.2 mm
